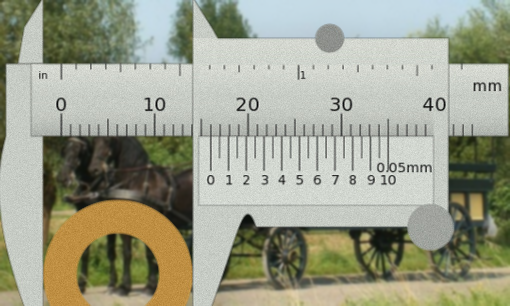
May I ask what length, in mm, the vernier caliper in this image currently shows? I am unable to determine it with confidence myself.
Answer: 16.0 mm
